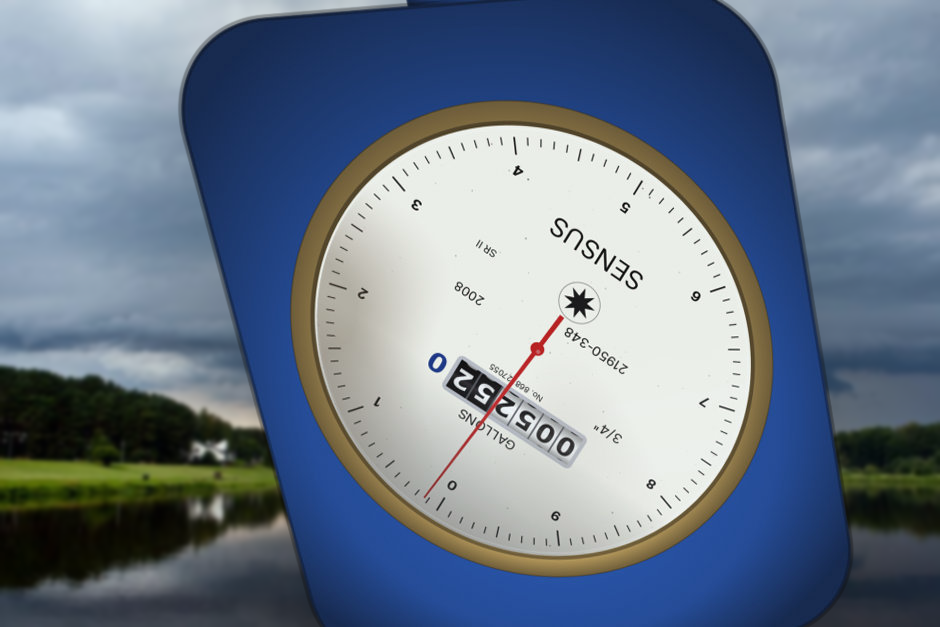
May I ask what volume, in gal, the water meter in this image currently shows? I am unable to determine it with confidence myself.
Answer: 52520.1 gal
